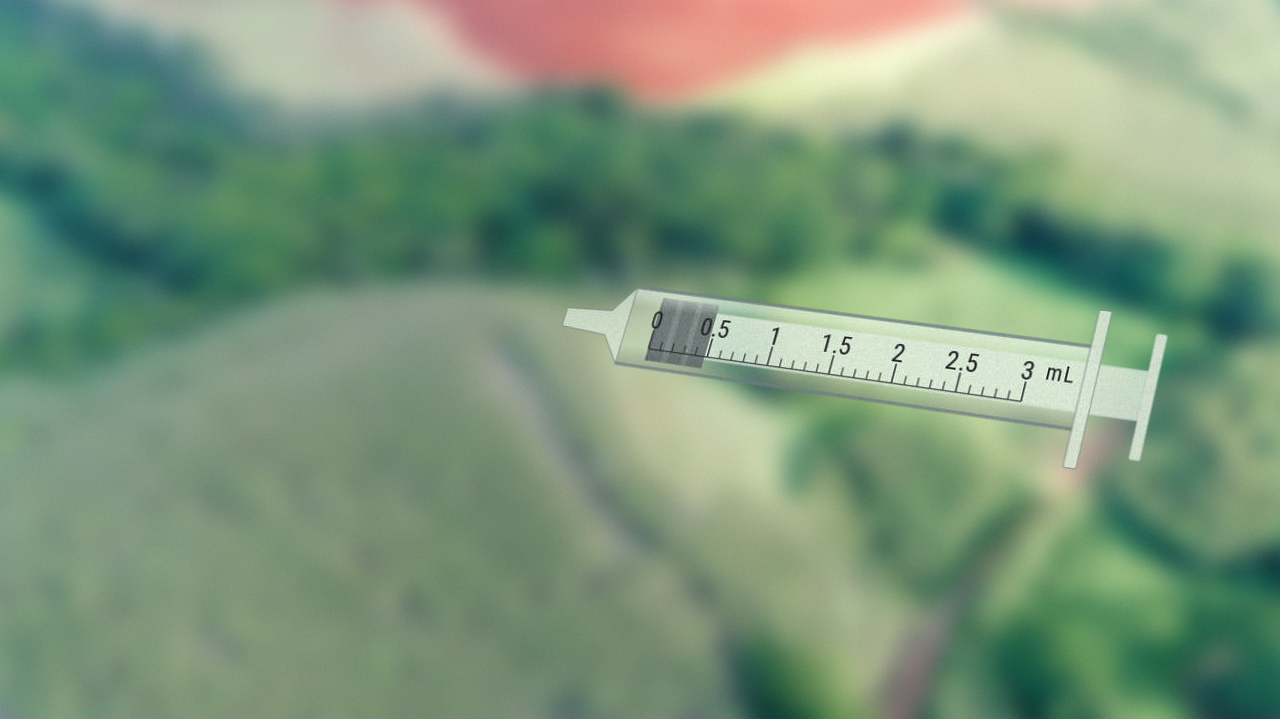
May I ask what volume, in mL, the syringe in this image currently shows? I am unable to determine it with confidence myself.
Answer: 0 mL
